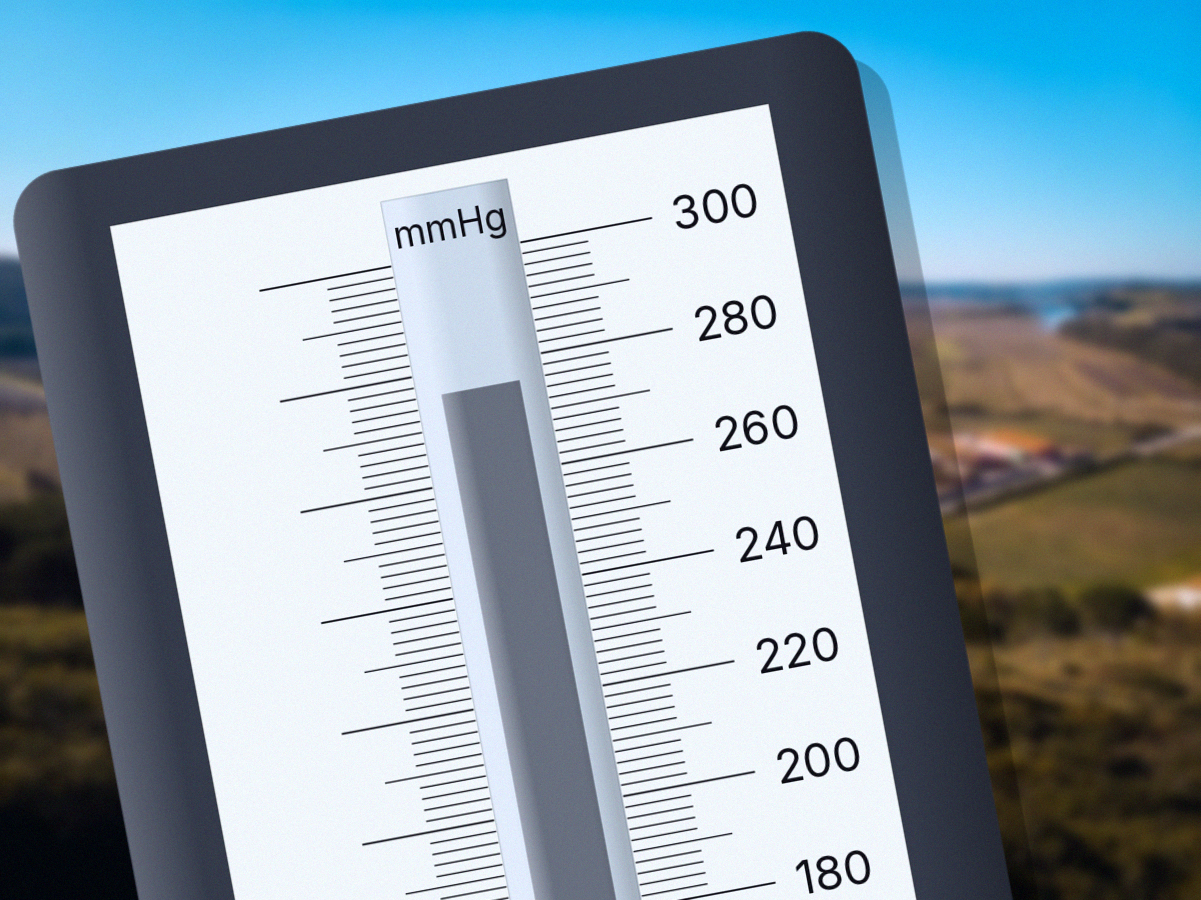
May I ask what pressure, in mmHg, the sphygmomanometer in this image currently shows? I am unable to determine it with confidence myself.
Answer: 276 mmHg
